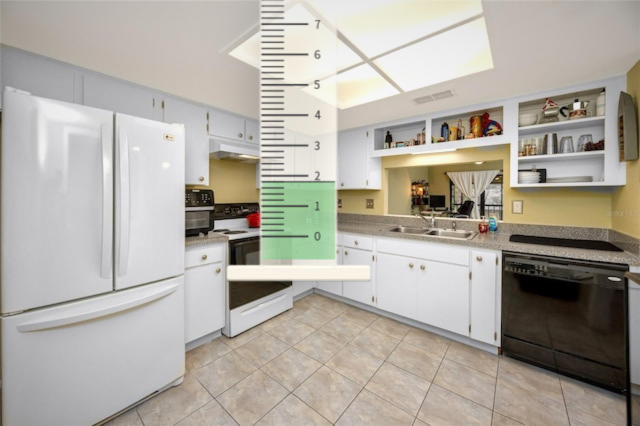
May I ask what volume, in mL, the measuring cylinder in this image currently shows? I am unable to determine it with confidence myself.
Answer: 1.8 mL
